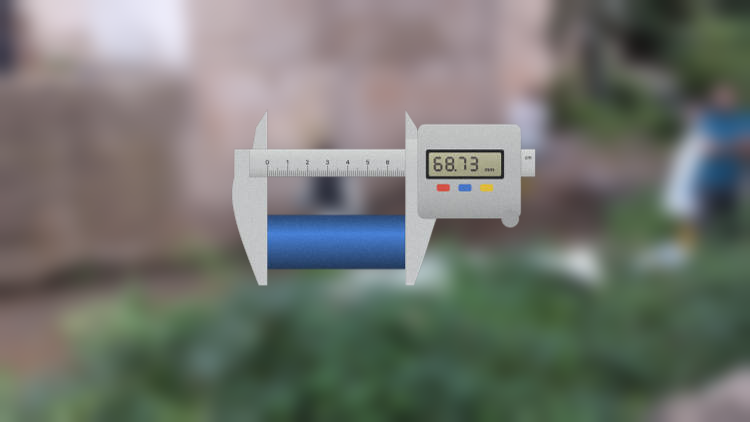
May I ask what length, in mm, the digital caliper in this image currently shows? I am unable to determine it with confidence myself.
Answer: 68.73 mm
